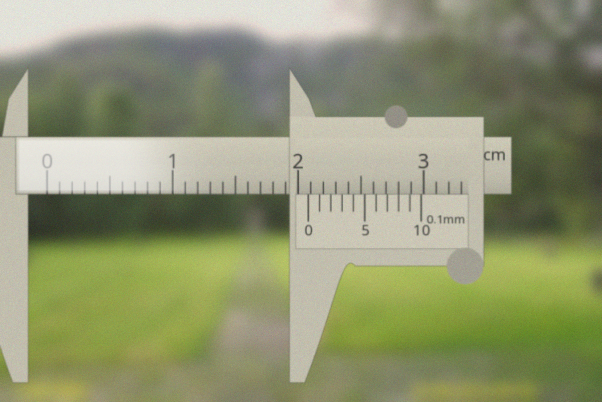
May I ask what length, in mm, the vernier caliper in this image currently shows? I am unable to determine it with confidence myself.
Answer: 20.8 mm
